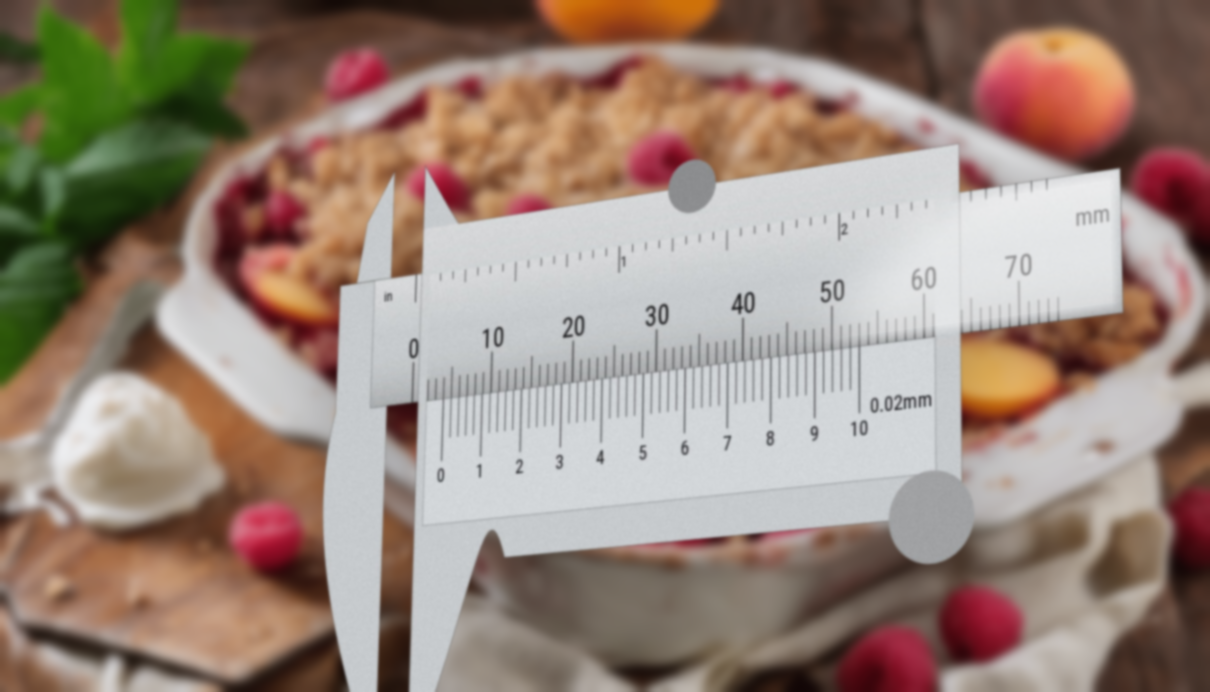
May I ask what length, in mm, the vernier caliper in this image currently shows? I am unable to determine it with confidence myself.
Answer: 4.0 mm
